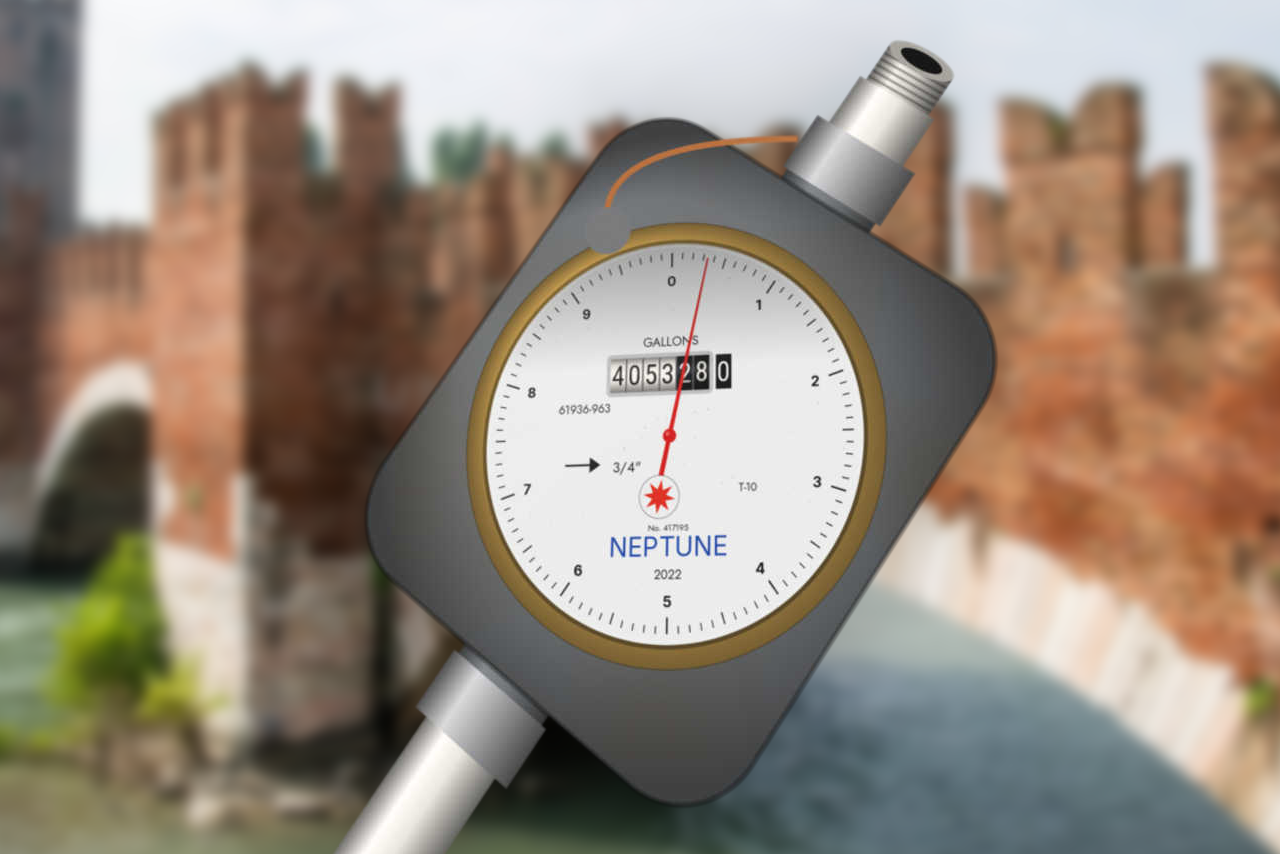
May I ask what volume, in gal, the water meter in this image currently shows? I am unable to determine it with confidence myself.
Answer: 4053280.3 gal
